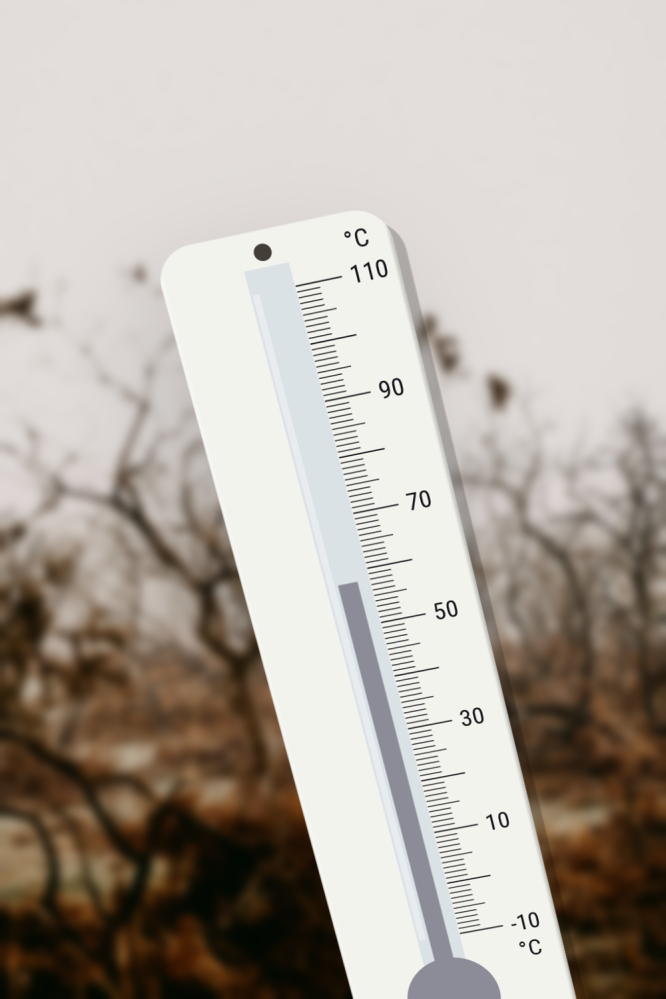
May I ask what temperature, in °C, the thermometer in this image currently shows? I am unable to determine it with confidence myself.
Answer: 58 °C
